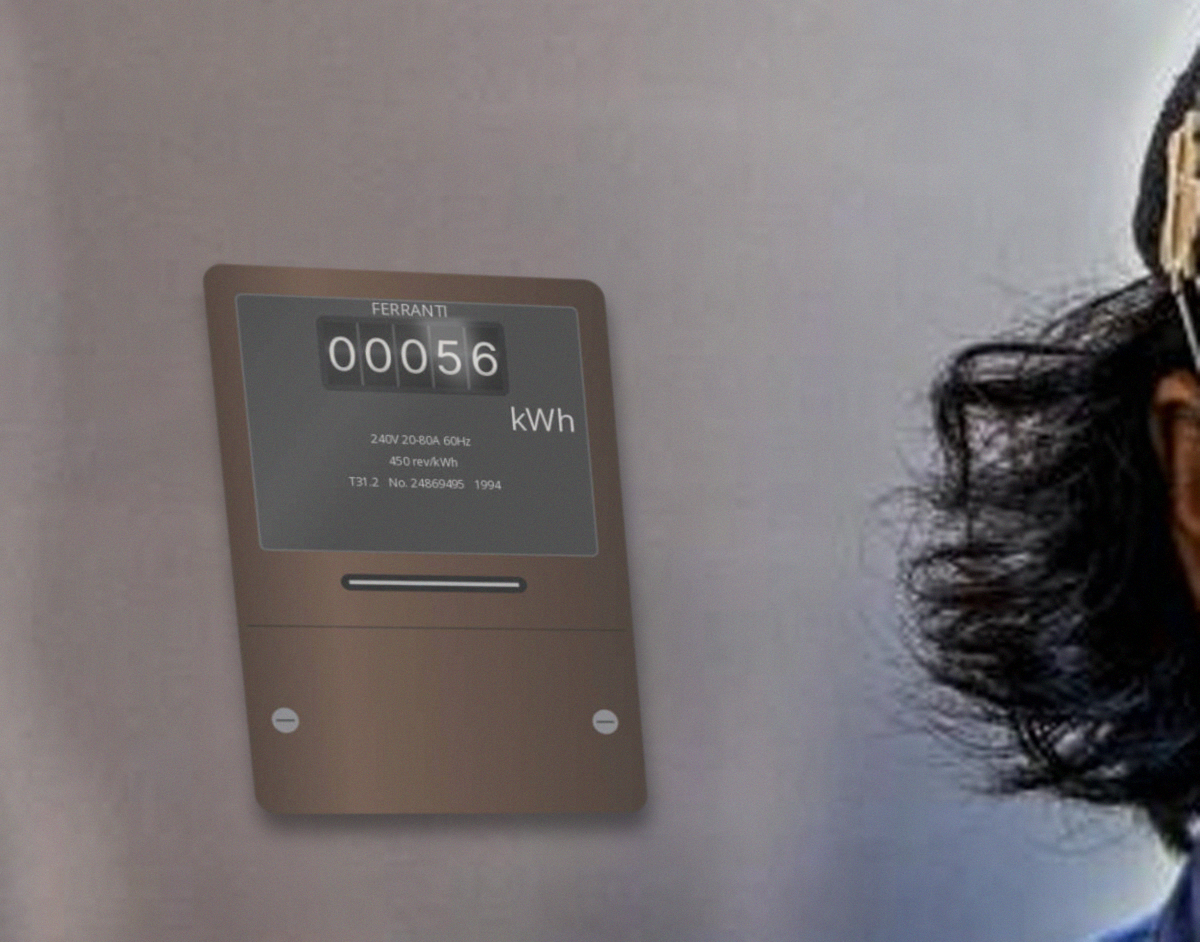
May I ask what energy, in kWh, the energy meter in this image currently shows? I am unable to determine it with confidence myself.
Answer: 56 kWh
